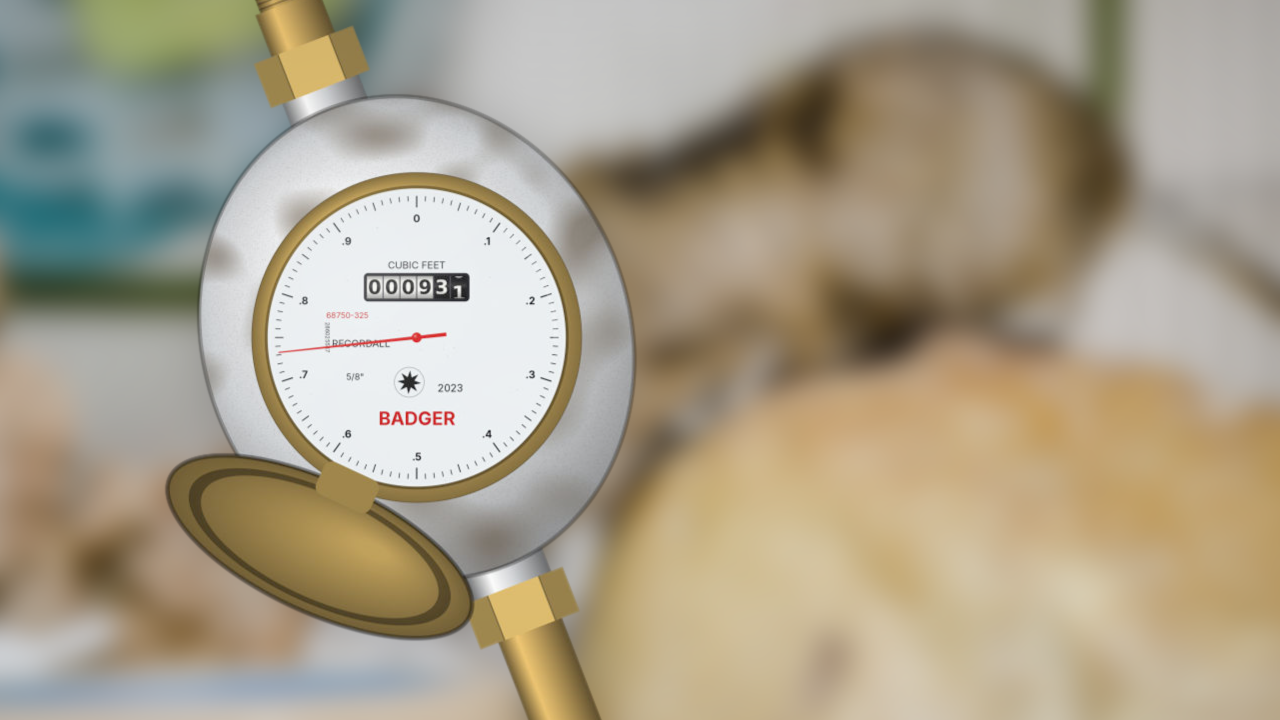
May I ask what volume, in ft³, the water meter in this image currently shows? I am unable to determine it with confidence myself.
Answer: 930.73 ft³
